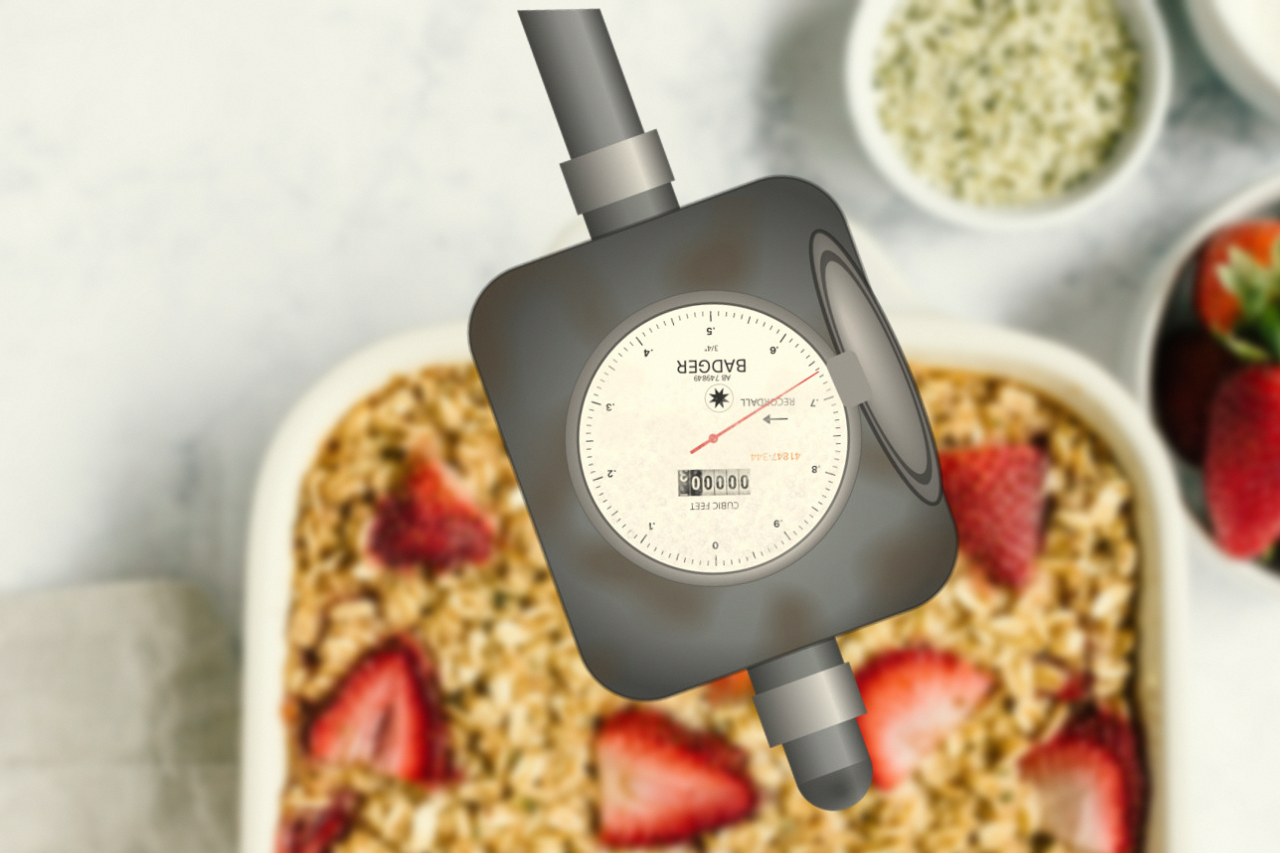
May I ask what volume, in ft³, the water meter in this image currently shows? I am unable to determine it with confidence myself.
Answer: 2.66 ft³
